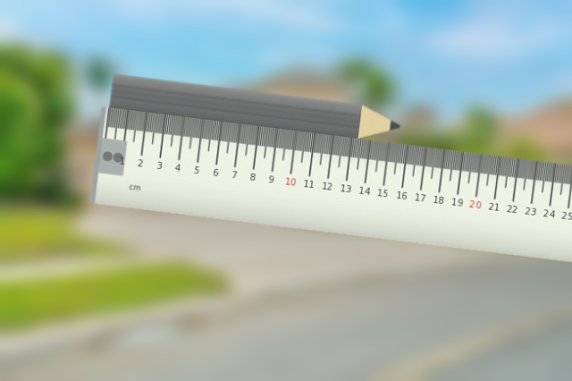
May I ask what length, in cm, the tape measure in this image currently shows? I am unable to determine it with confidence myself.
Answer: 15.5 cm
